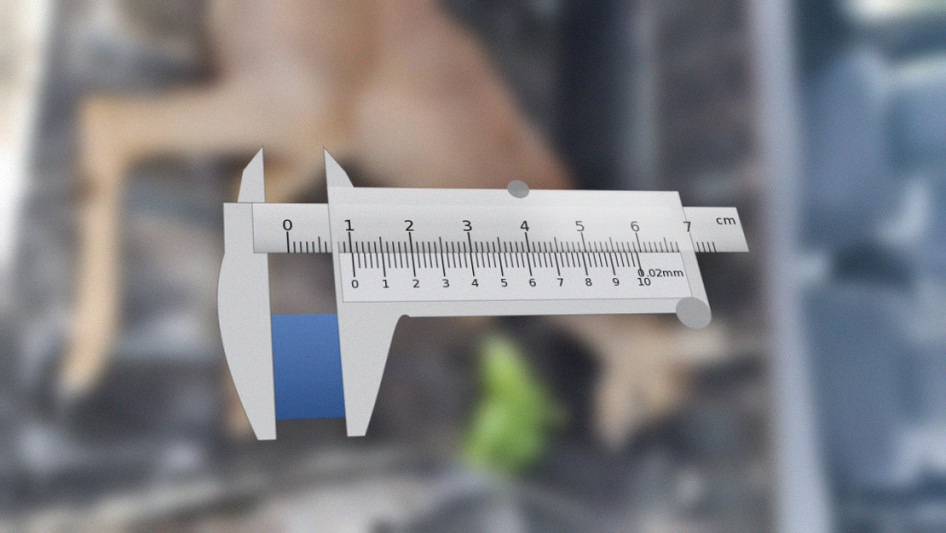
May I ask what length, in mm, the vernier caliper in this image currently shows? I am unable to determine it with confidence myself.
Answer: 10.2 mm
